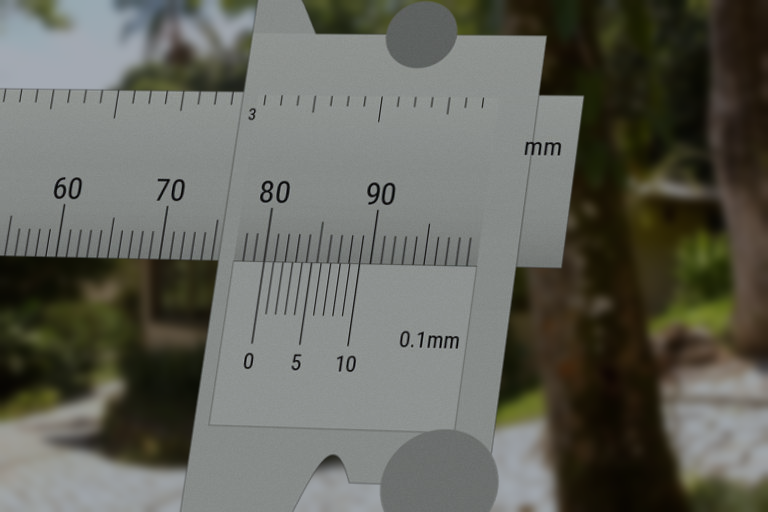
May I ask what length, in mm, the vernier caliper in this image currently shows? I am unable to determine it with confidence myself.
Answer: 80.0 mm
